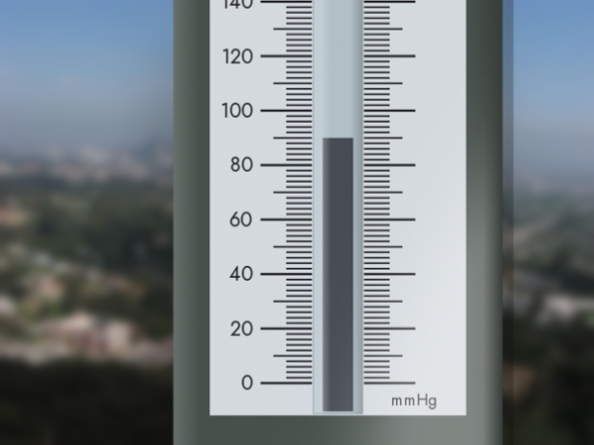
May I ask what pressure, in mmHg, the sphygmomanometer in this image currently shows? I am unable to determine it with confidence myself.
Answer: 90 mmHg
